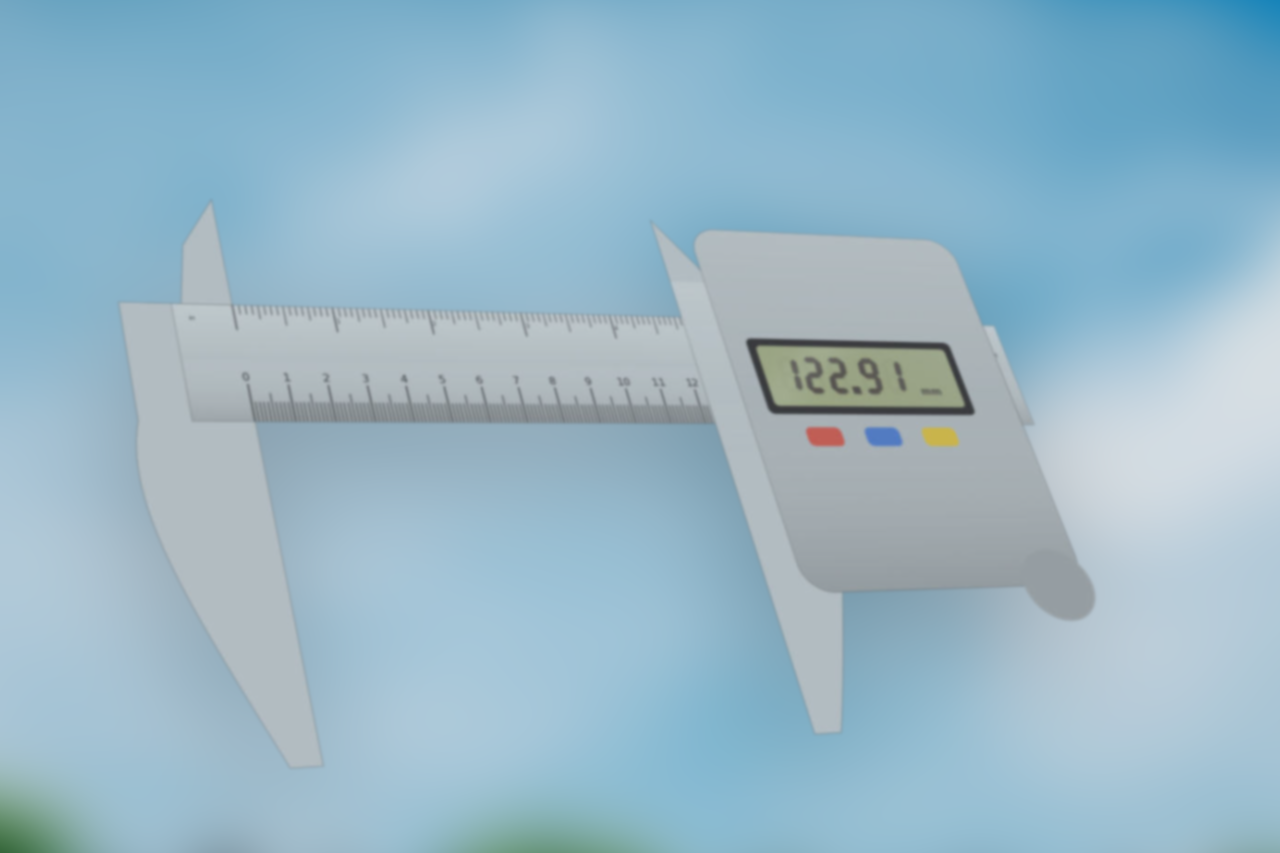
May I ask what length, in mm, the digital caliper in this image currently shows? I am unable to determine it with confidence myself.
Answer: 122.91 mm
